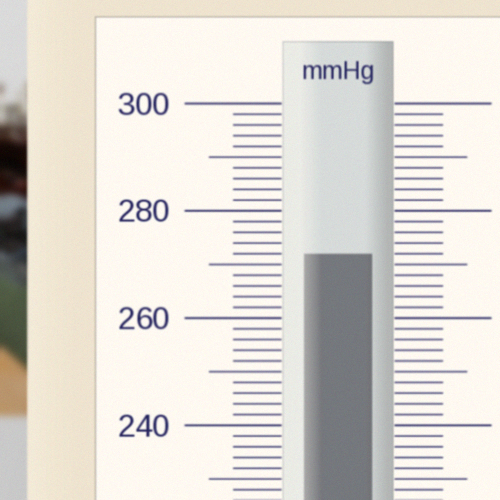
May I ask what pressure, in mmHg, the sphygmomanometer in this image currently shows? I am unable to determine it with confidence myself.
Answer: 272 mmHg
